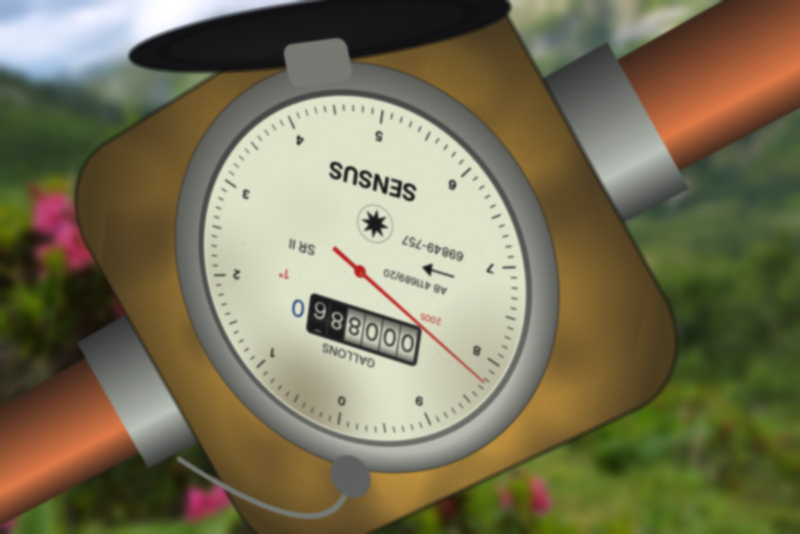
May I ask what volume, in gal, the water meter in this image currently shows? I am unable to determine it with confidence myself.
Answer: 8858.2 gal
